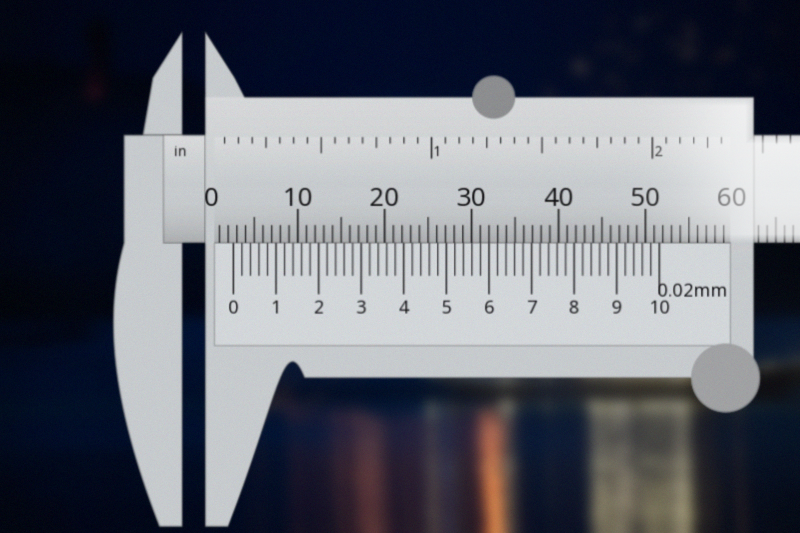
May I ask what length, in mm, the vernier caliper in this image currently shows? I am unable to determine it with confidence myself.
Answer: 2.6 mm
